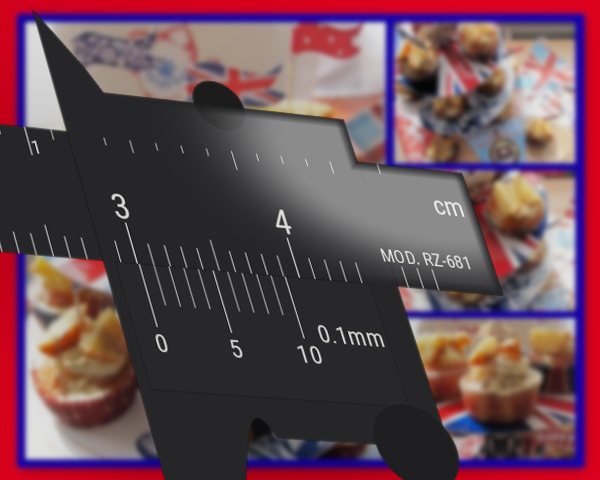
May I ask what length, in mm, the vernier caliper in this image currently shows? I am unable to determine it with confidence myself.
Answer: 30.1 mm
